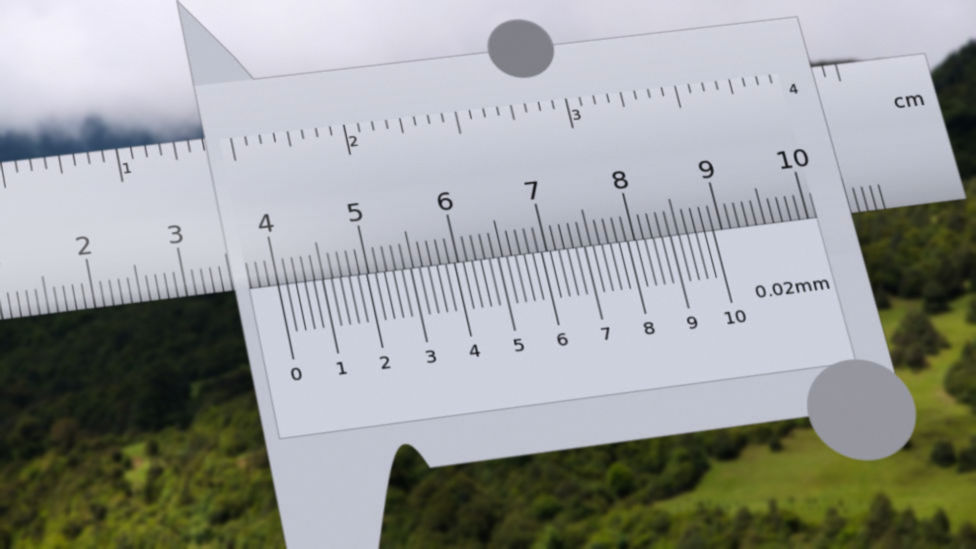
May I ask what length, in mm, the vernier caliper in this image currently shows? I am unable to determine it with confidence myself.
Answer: 40.0 mm
